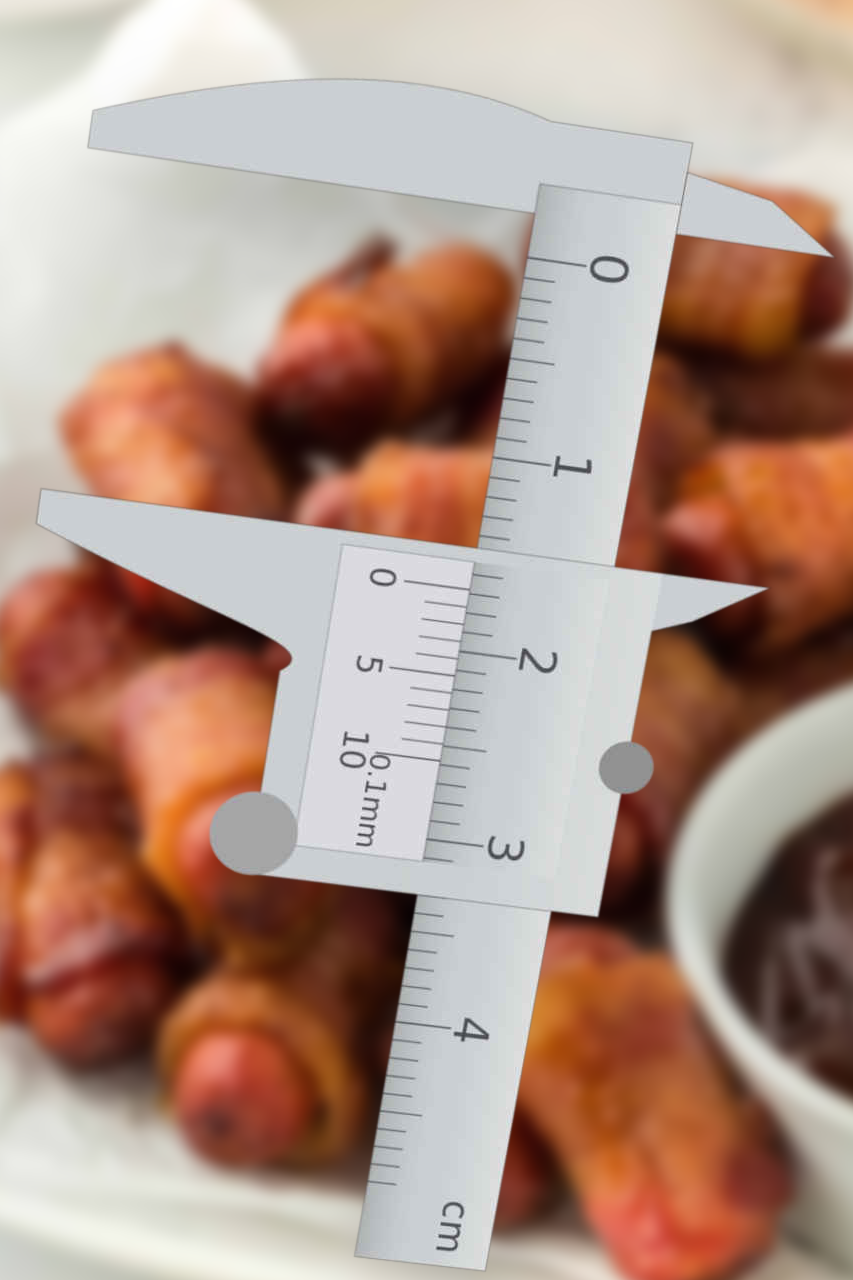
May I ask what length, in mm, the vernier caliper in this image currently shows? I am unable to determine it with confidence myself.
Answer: 16.8 mm
